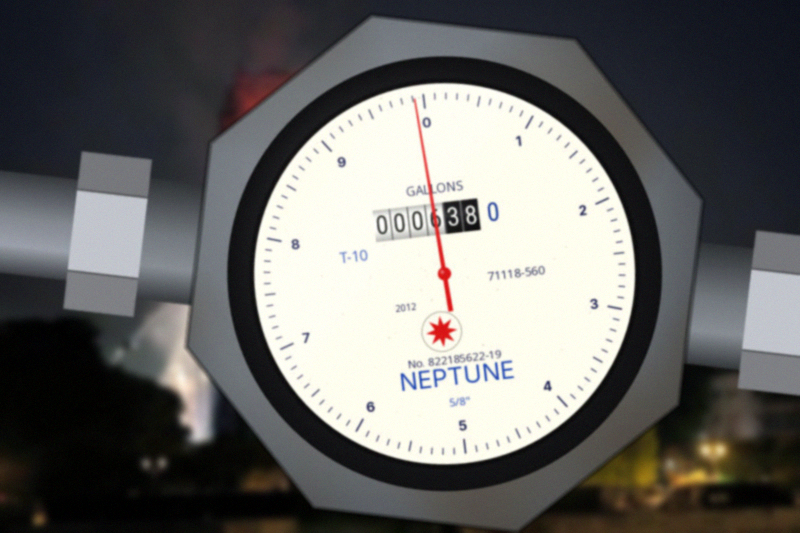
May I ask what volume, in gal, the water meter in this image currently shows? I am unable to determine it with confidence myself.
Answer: 6379.9 gal
